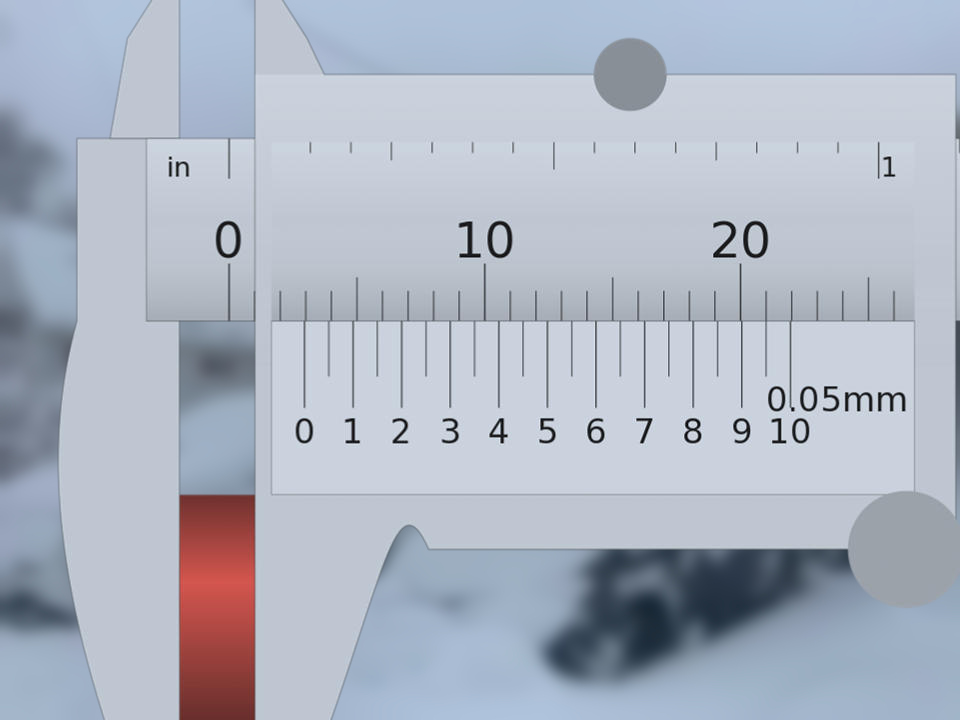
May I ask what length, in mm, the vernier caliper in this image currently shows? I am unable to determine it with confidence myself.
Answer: 2.95 mm
